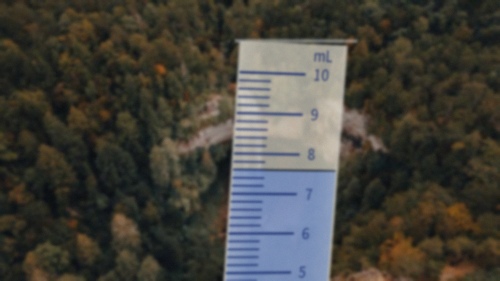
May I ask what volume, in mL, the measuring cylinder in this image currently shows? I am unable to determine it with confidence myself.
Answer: 7.6 mL
